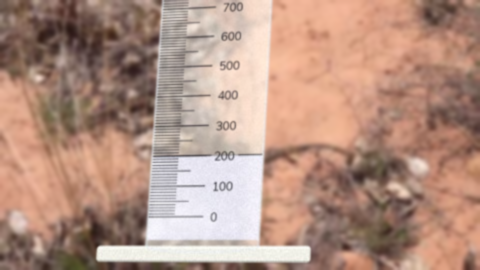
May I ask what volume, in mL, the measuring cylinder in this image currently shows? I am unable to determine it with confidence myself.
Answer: 200 mL
